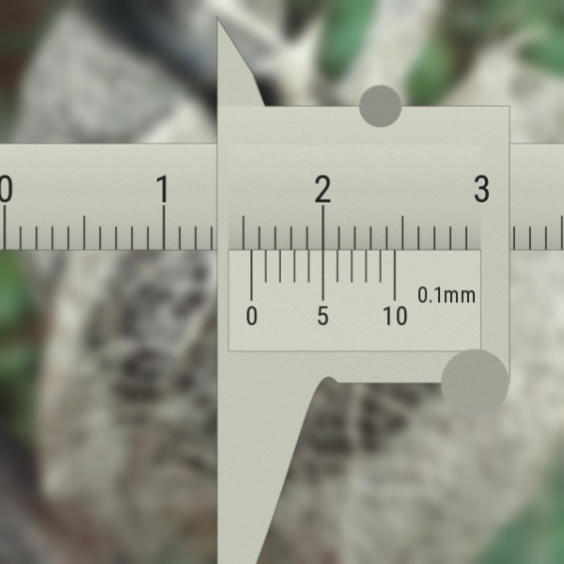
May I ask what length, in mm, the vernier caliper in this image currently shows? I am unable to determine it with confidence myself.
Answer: 15.5 mm
